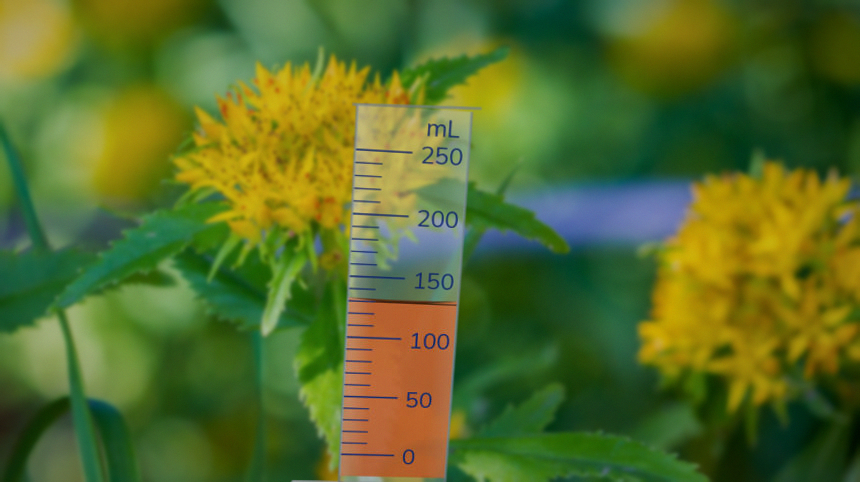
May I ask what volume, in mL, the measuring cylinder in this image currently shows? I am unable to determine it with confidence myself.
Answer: 130 mL
